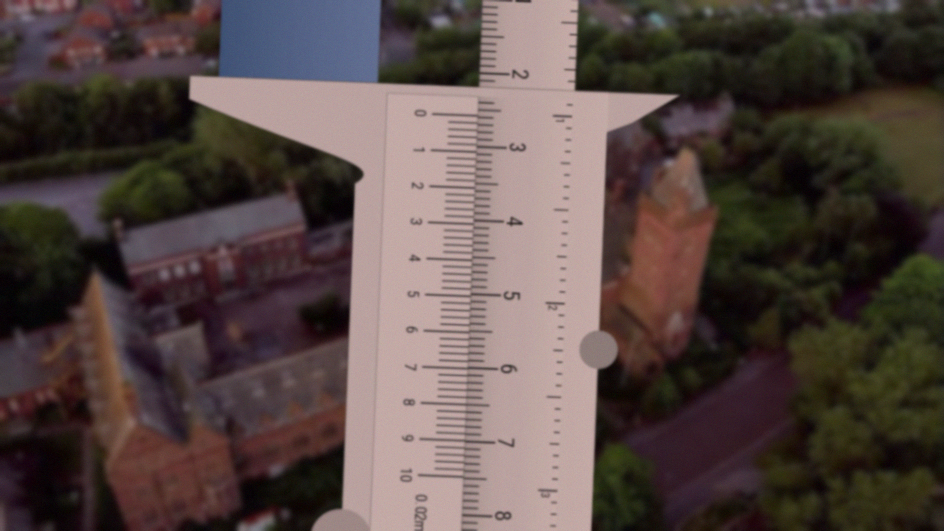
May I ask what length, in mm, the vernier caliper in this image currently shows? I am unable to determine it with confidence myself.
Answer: 25.8 mm
